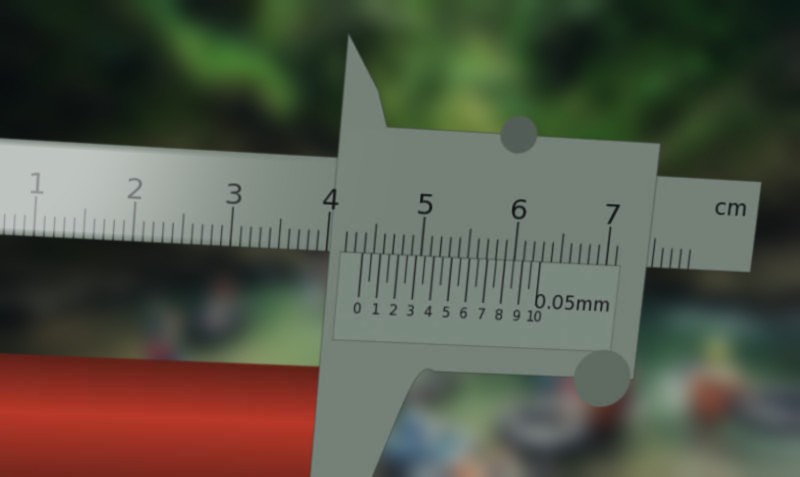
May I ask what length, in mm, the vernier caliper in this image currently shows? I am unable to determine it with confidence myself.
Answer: 43.8 mm
